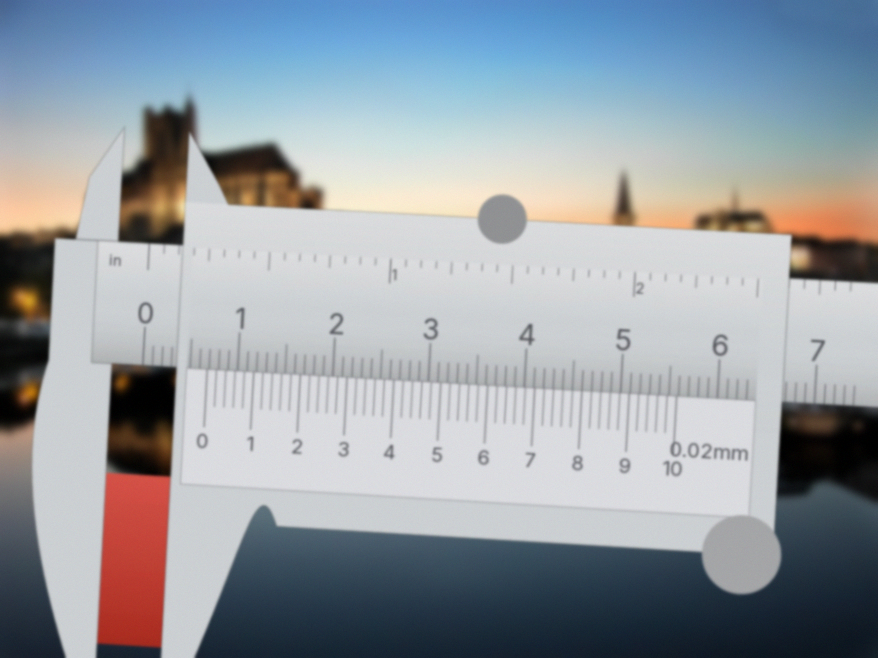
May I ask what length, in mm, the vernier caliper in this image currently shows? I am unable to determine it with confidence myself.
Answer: 6.8 mm
